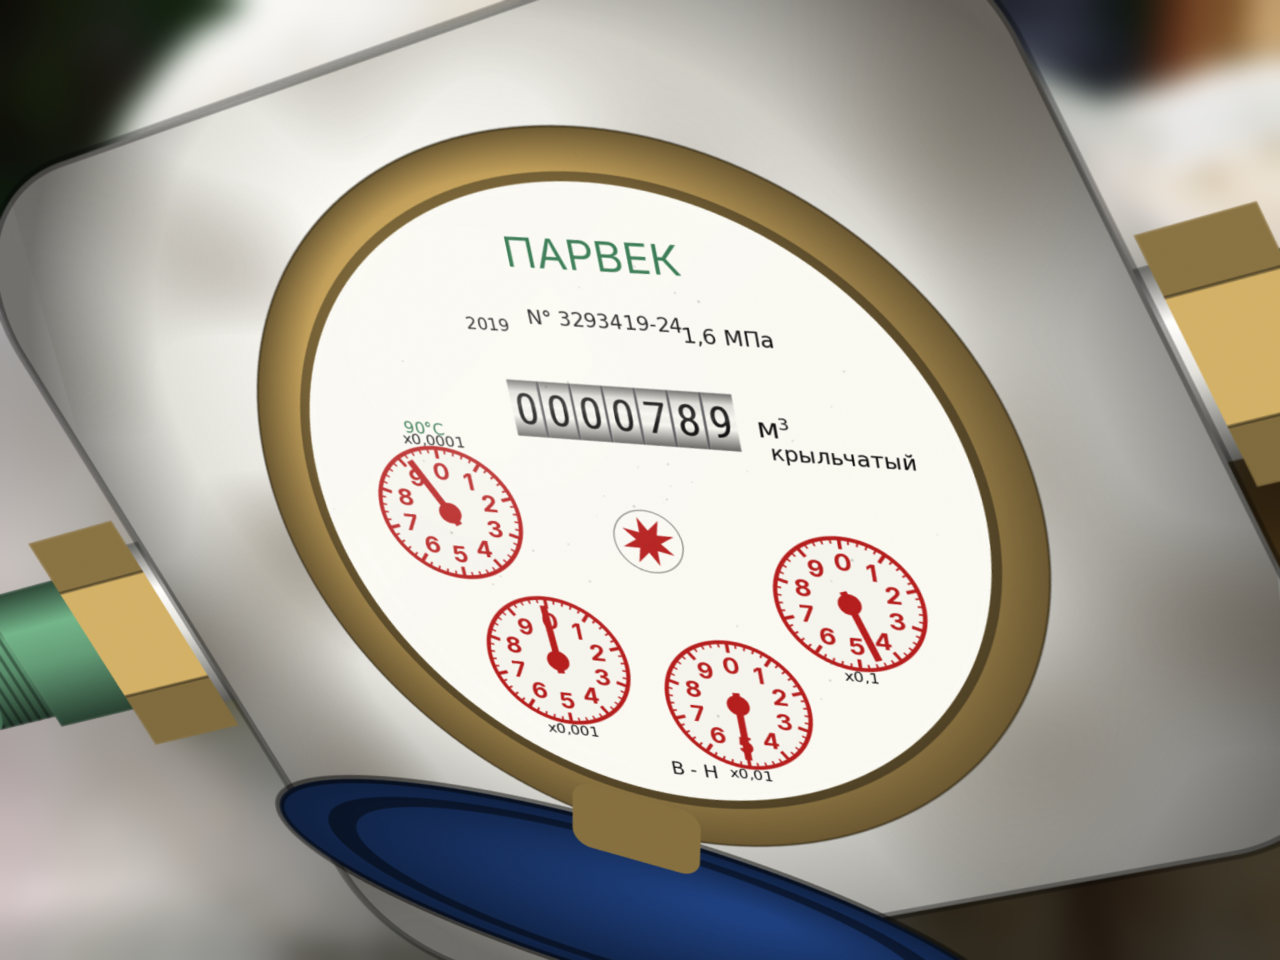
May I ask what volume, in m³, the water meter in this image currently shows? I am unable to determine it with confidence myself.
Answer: 789.4499 m³
